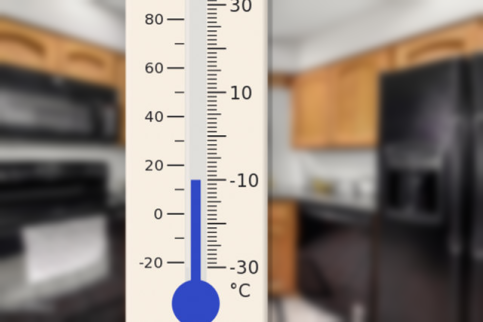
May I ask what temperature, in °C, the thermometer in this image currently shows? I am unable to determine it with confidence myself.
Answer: -10 °C
